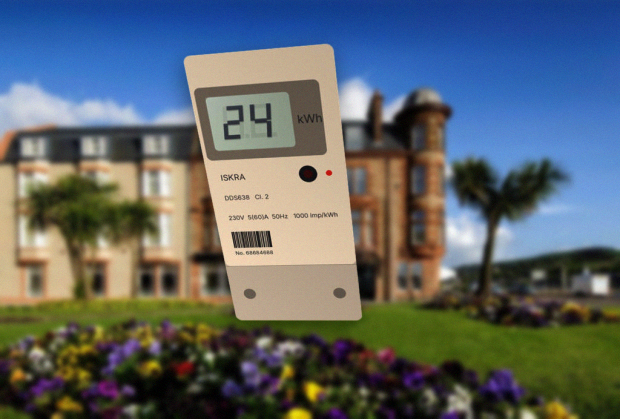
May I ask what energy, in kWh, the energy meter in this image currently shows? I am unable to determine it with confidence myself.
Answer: 24 kWh
